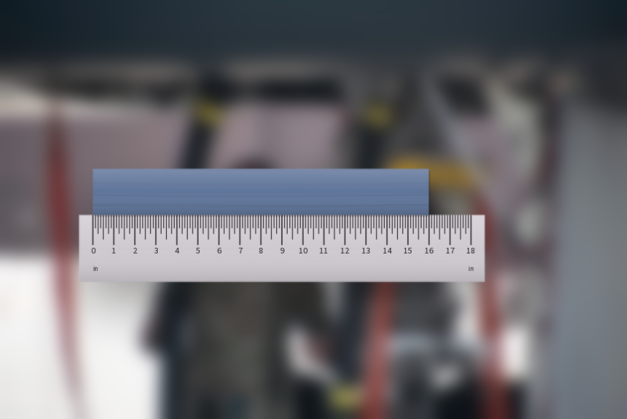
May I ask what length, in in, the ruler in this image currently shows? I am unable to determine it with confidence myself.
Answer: 16 in
